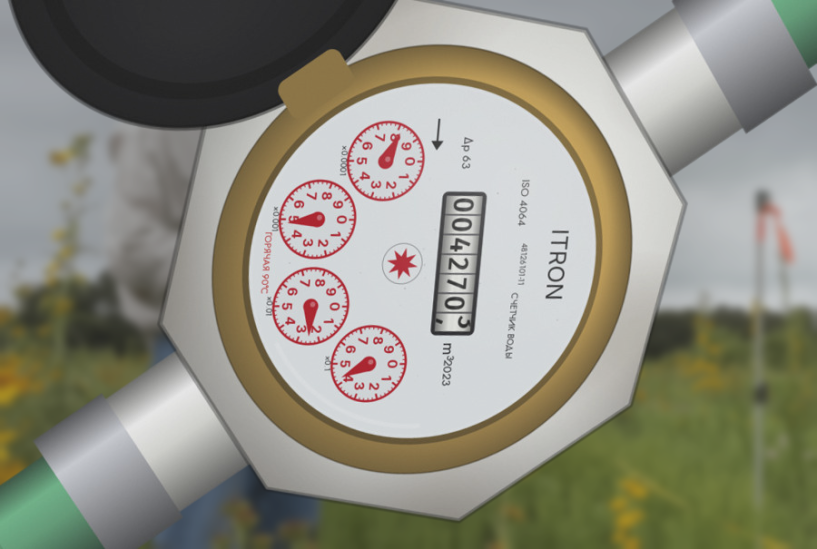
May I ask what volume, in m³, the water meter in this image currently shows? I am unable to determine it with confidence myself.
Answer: 42703.4248 m³
